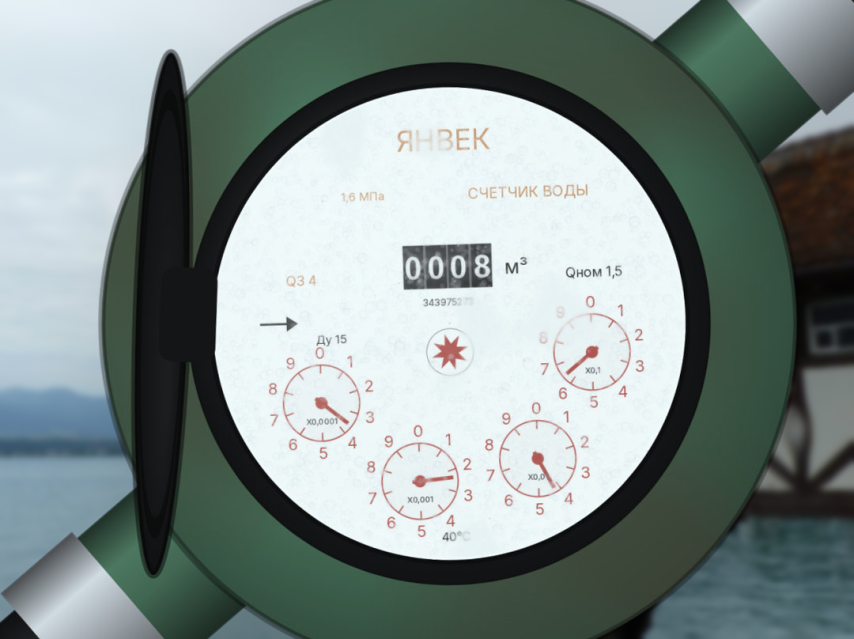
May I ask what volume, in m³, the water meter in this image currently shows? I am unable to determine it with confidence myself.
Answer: 8.6423 m³
